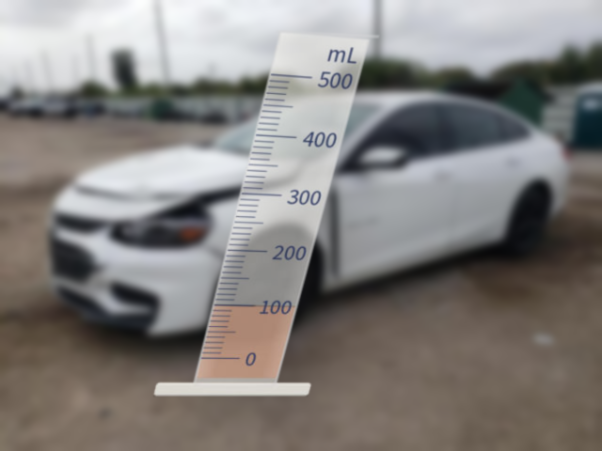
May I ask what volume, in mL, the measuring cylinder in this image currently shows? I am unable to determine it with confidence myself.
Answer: 100 mL
